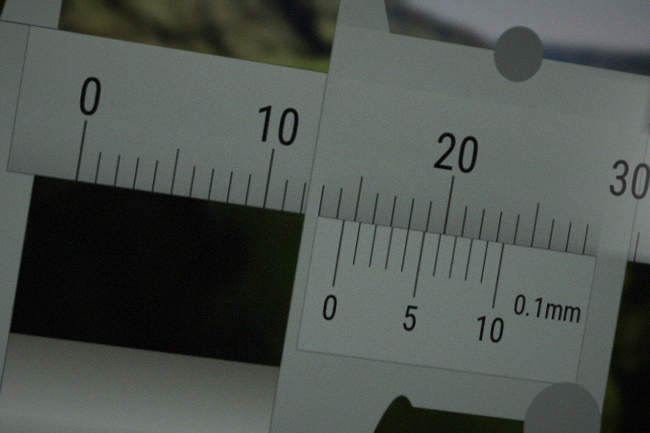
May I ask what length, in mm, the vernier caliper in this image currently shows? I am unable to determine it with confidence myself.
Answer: 14.4 mm
